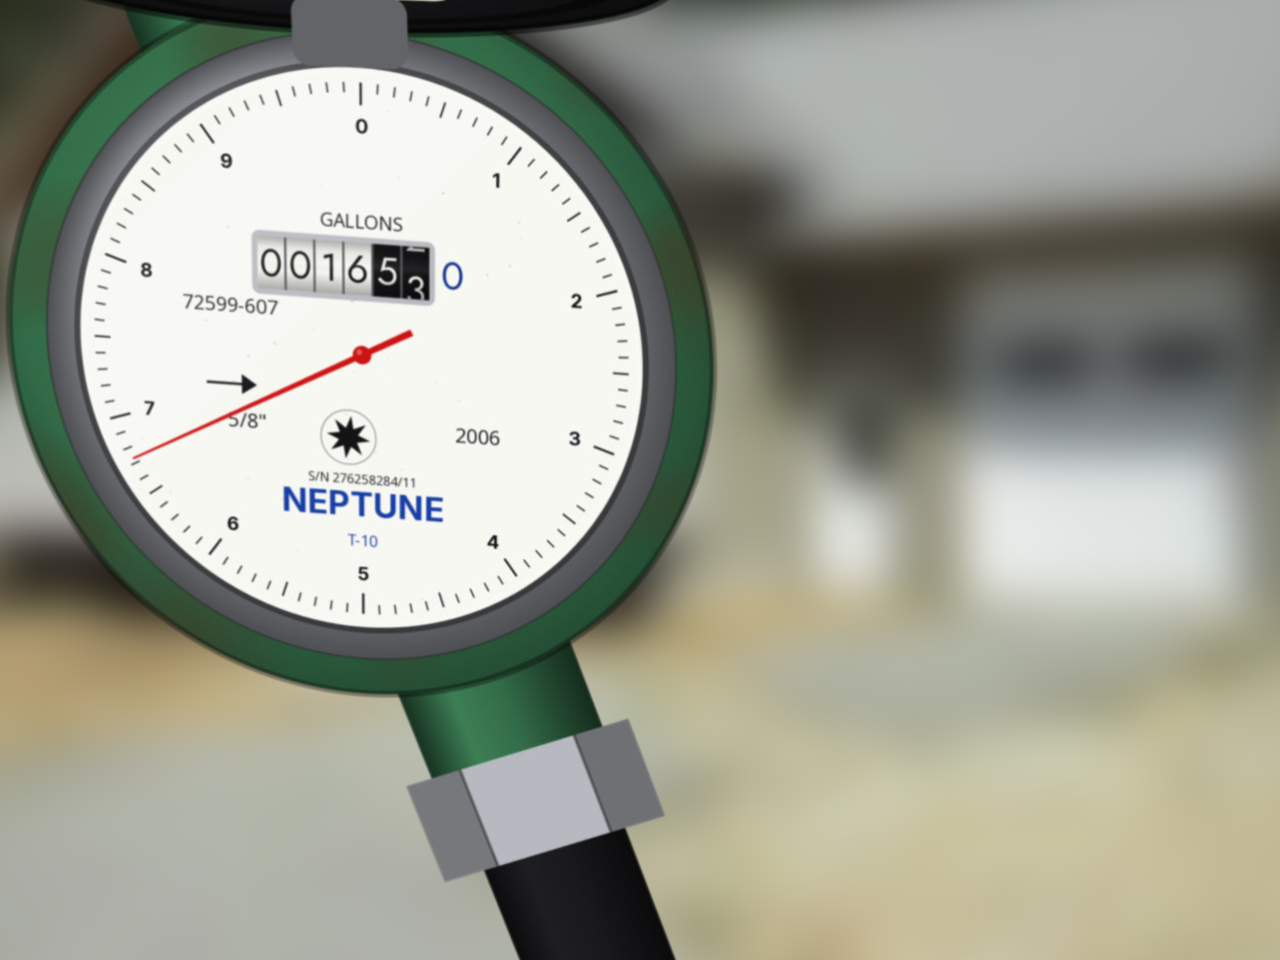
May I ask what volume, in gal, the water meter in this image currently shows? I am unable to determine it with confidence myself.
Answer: 16526.7 gal
